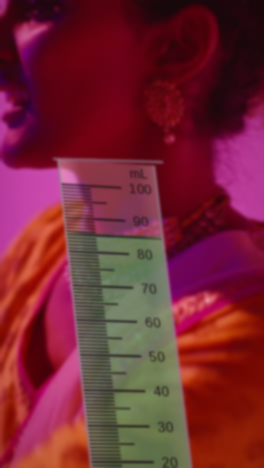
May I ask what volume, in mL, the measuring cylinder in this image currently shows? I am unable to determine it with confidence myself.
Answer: 85 mL
